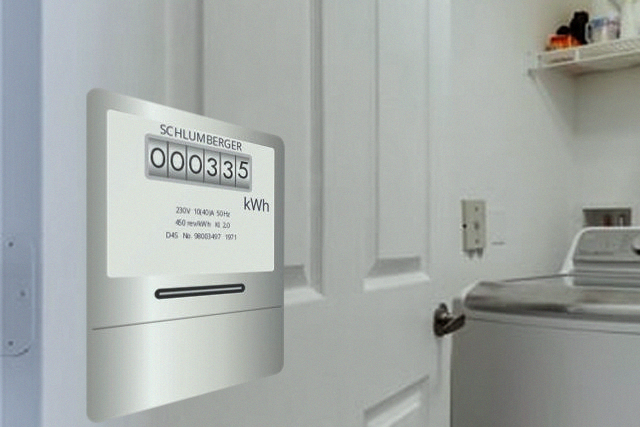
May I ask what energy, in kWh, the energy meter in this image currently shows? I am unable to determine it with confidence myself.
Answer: 335 kWh
